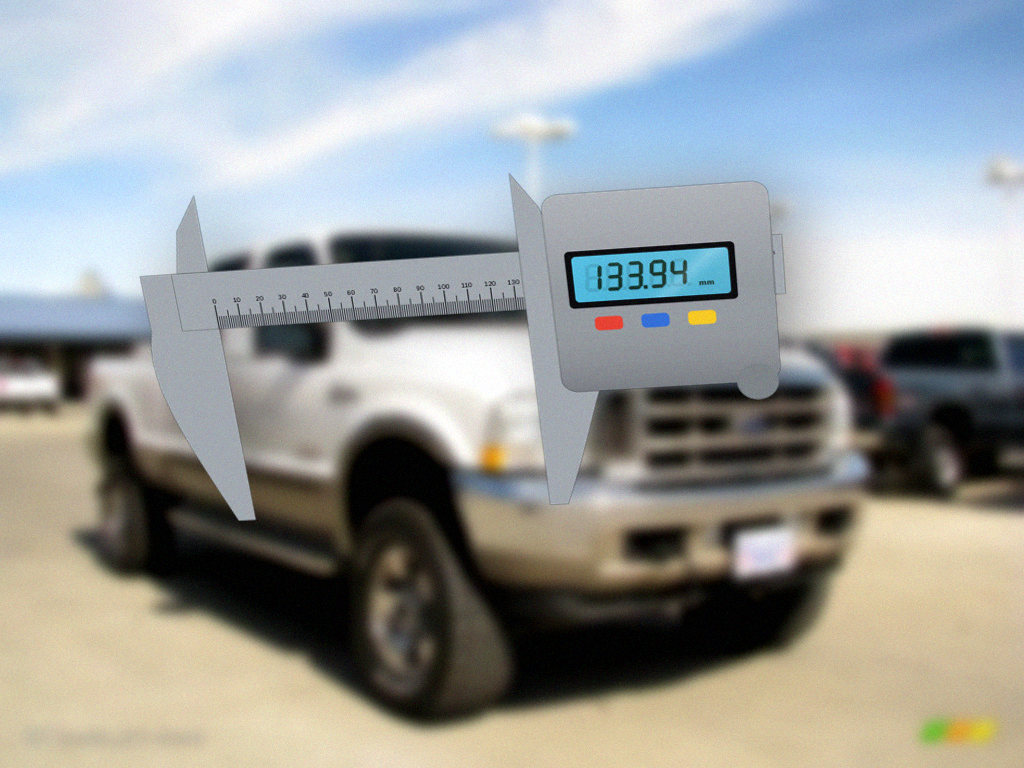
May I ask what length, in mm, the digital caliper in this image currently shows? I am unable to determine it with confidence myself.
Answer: 133.94 mm
